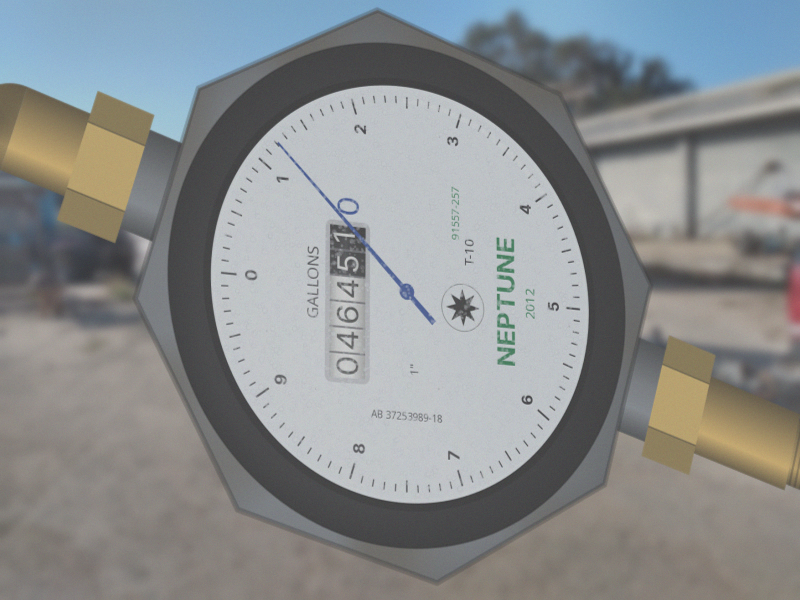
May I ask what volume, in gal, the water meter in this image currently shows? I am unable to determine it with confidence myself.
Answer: 464511.2 gal
